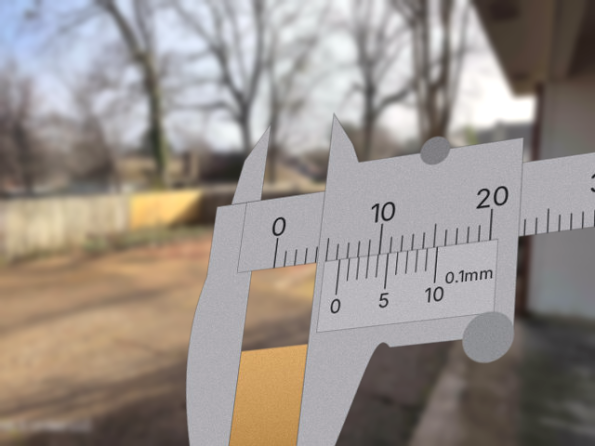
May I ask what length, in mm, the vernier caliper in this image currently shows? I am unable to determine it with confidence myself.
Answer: 6.3 mm
